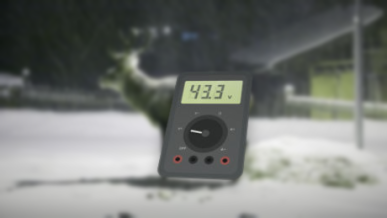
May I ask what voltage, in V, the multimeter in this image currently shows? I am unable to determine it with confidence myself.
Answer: 43.3 V
